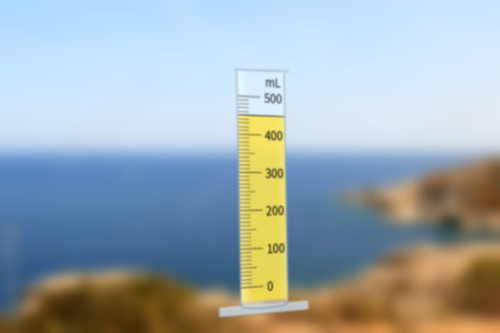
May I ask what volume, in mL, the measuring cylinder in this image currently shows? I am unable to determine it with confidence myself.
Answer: 450 mL
